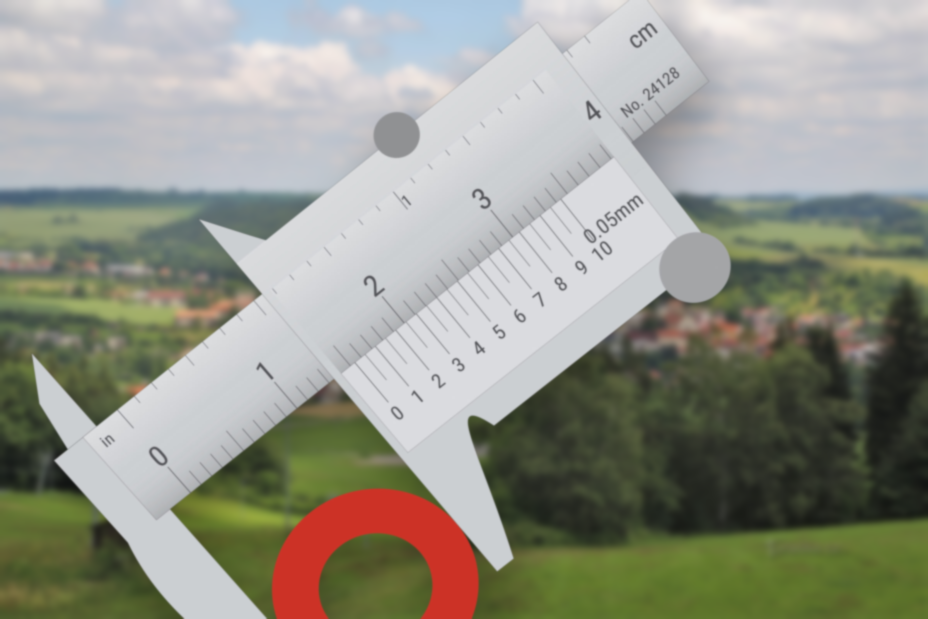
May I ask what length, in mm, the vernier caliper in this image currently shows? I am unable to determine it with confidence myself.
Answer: 15.4 mm
